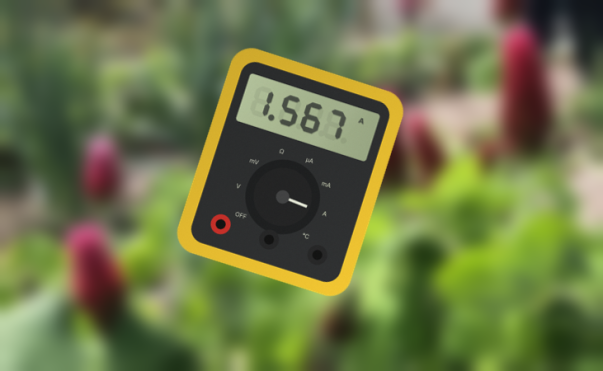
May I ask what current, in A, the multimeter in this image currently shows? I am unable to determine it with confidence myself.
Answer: 1.567 A
